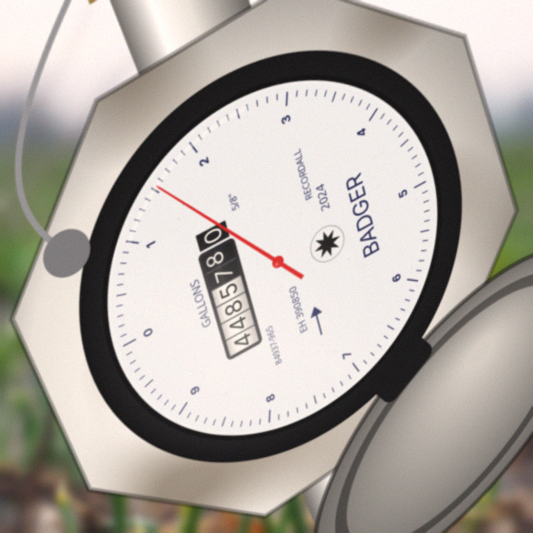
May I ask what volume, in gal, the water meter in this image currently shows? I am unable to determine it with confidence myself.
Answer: 4485781.5 gal
